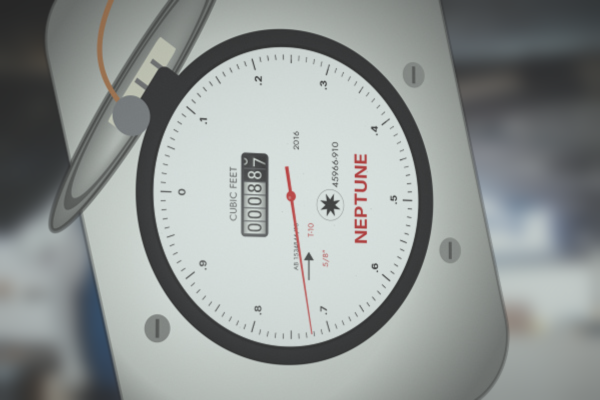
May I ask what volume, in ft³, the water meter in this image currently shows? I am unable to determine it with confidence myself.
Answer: 886.72 ft³
